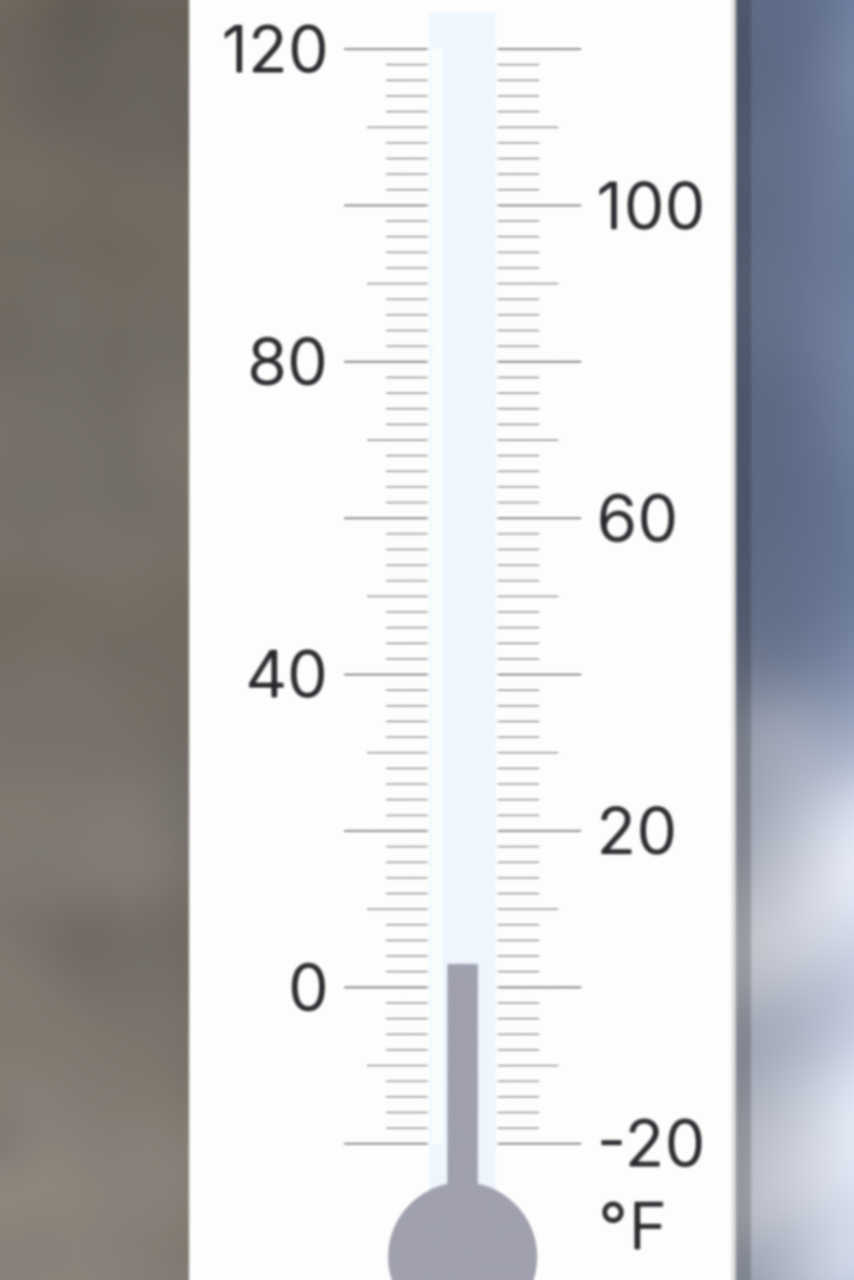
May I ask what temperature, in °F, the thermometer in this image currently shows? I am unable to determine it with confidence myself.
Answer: 3 °F
